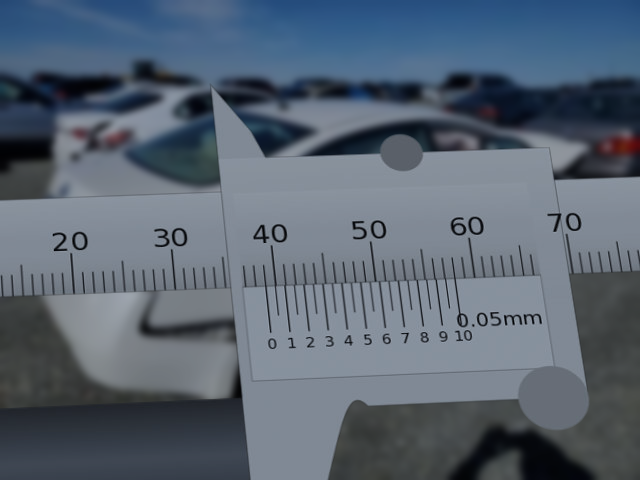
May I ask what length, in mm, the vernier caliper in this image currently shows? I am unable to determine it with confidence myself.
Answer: 39.0 mm
